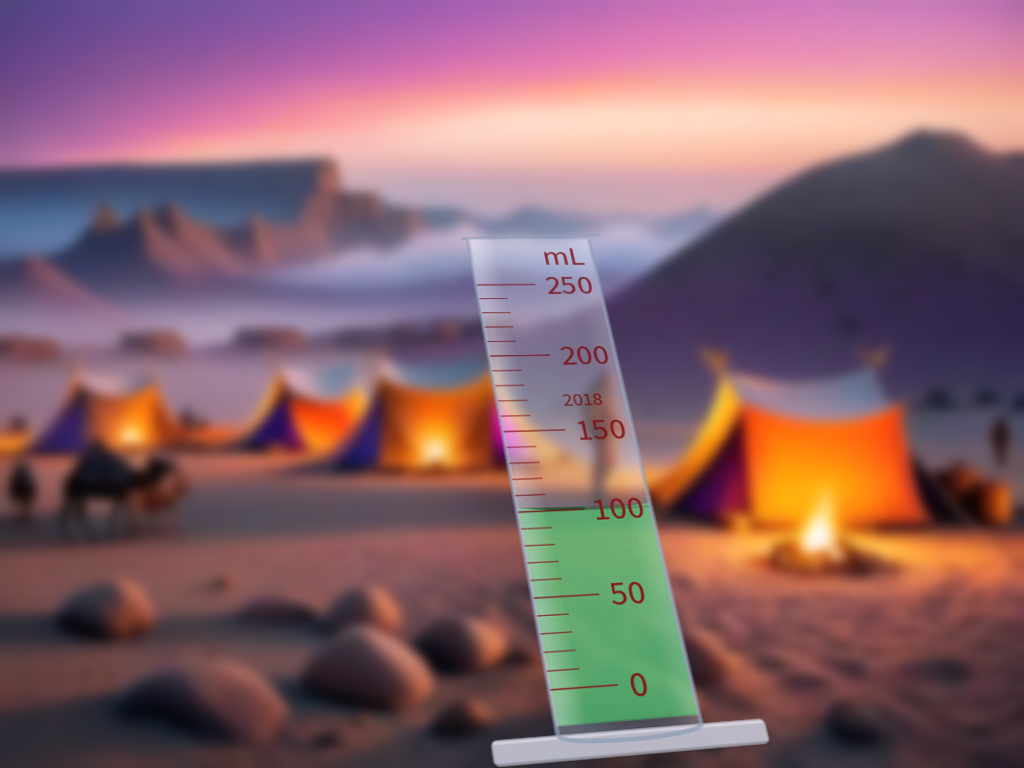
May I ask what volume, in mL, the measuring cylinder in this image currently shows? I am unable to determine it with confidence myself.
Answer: 100 mL
